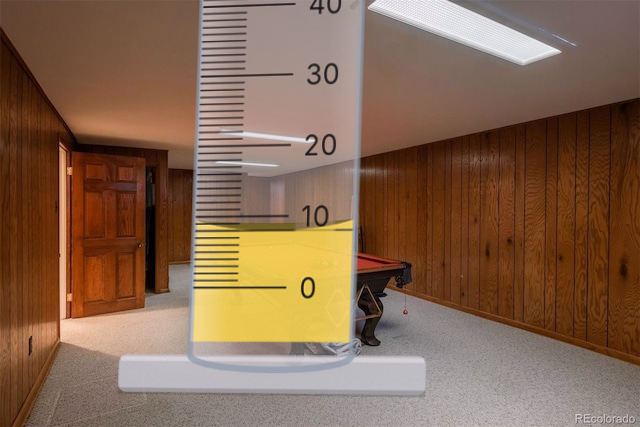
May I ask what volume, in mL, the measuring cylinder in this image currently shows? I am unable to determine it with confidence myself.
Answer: 8 mL
